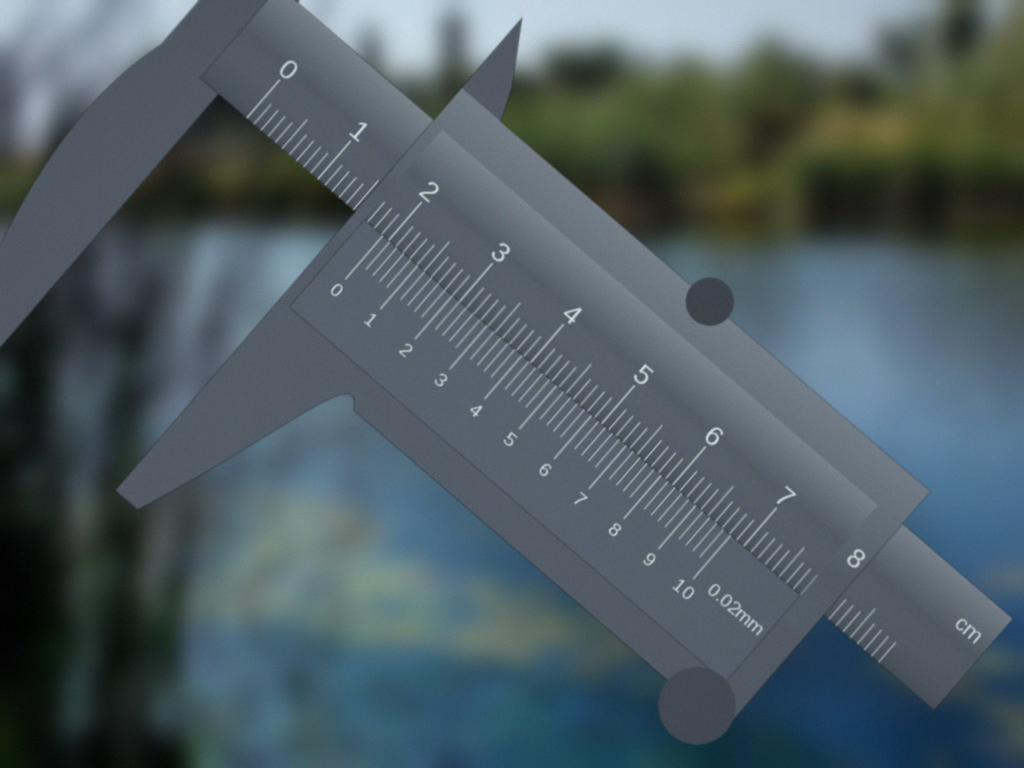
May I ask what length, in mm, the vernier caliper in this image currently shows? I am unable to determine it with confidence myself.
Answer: 19.2 mm
